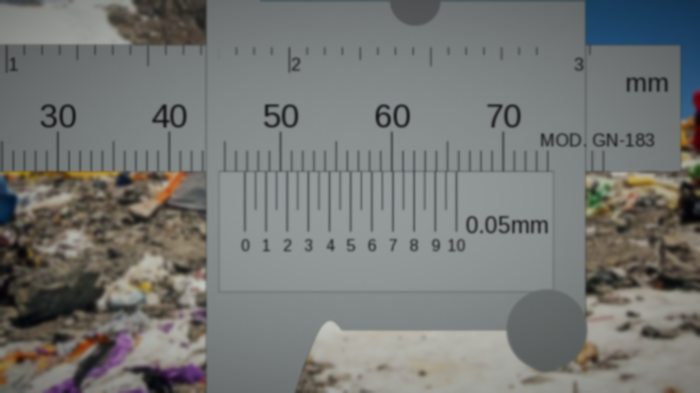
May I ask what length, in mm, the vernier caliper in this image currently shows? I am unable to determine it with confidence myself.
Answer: 46.8 mm
